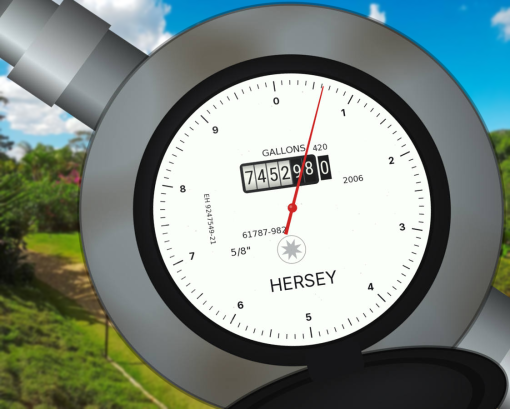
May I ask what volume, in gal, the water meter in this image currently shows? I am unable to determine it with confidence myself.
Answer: 7452980.6 gal
